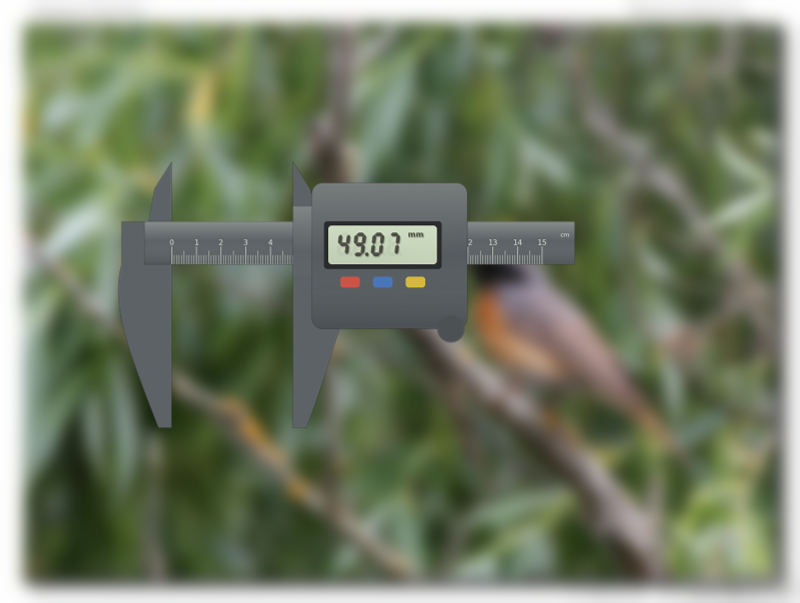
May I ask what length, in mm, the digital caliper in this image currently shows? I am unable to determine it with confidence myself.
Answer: 49.07 mm
